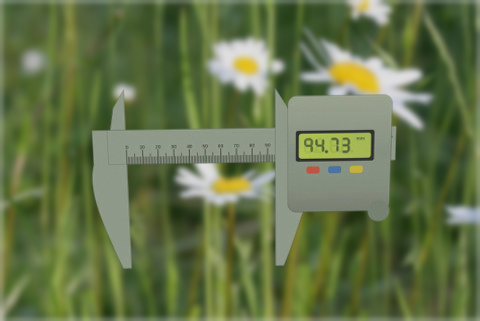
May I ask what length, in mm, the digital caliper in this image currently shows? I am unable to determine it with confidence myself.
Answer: 94.73 mm
